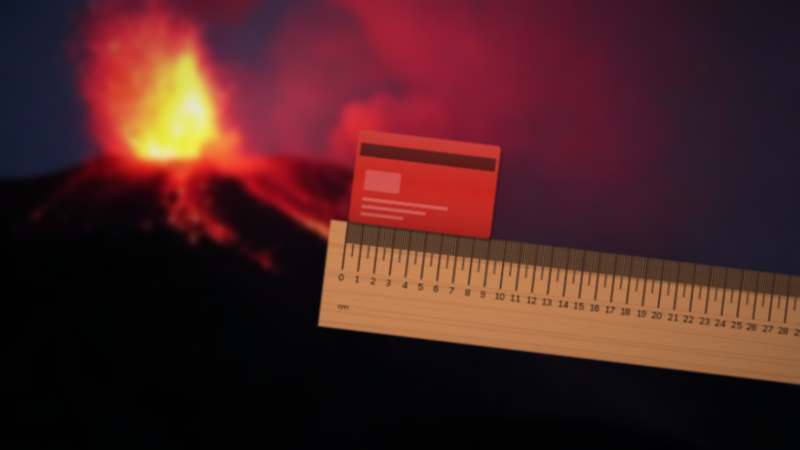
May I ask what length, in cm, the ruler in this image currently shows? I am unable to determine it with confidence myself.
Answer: 9 cm
